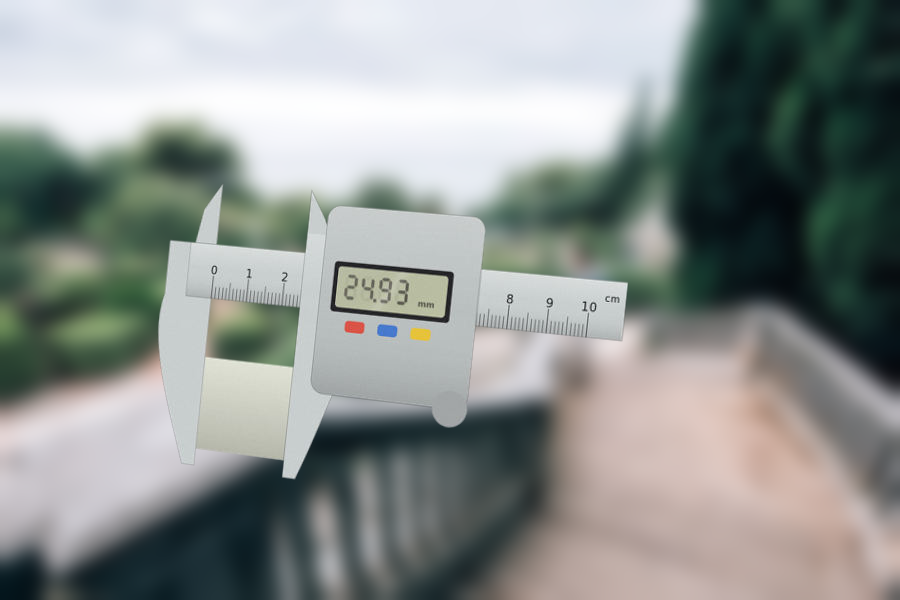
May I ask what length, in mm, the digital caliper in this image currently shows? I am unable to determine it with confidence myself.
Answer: 24.93 mm
